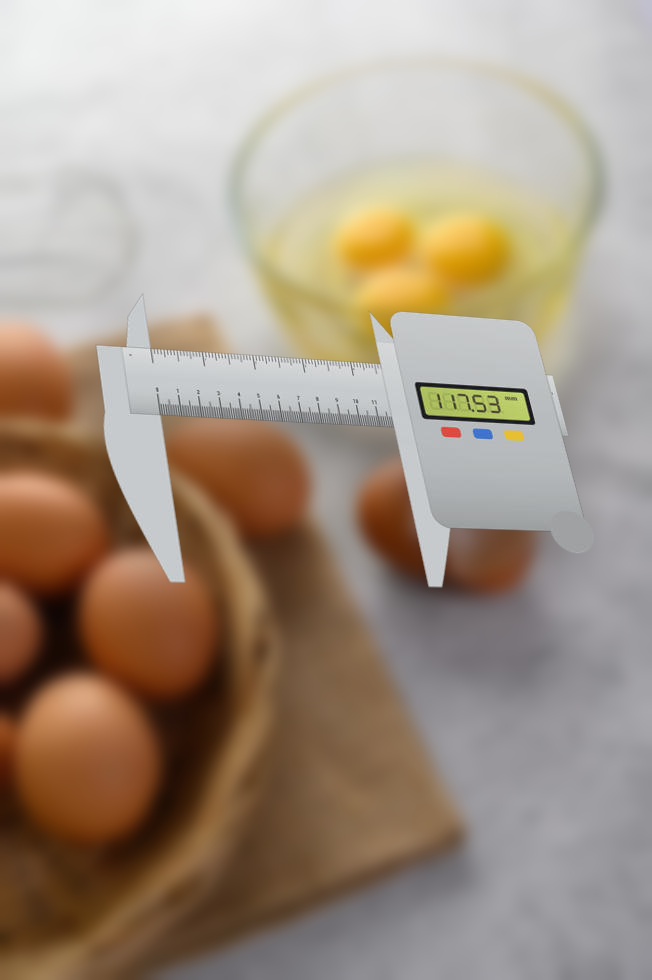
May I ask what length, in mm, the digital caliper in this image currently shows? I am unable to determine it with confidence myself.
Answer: 117.53 mm
